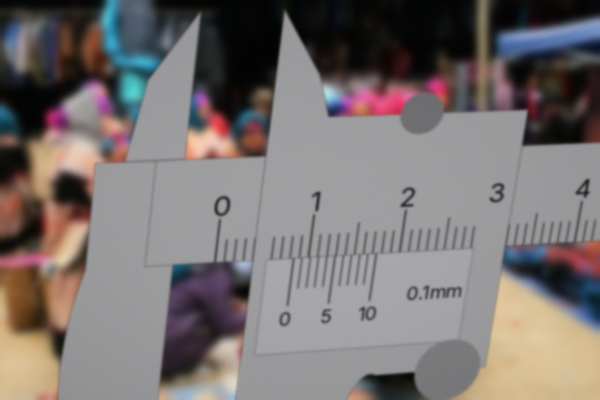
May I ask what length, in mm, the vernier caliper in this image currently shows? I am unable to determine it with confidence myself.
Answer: 8.4 mm
